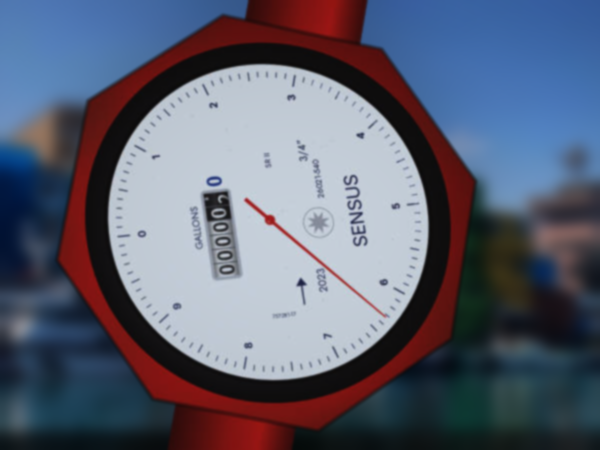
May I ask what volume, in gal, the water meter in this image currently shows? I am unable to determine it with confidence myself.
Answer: 16.3 gal
